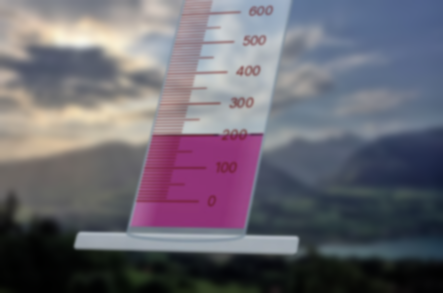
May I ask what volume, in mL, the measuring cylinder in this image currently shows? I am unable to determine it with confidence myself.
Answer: 200 mL
